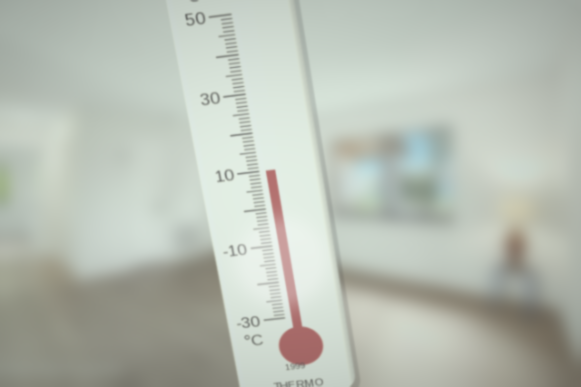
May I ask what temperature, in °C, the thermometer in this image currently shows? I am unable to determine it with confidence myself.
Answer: 10 °C
